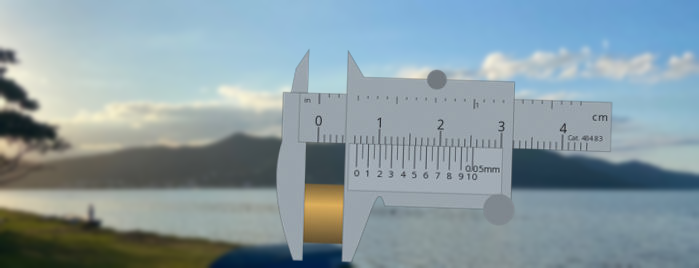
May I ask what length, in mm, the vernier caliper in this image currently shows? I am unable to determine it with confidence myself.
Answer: 6.4 mm
